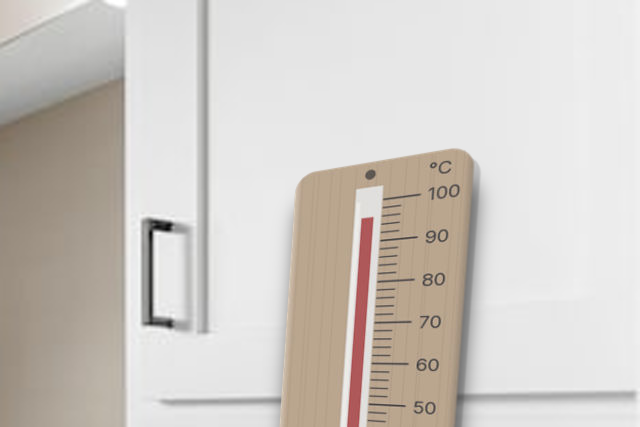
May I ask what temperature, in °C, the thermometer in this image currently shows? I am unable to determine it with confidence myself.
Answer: 96 °C
